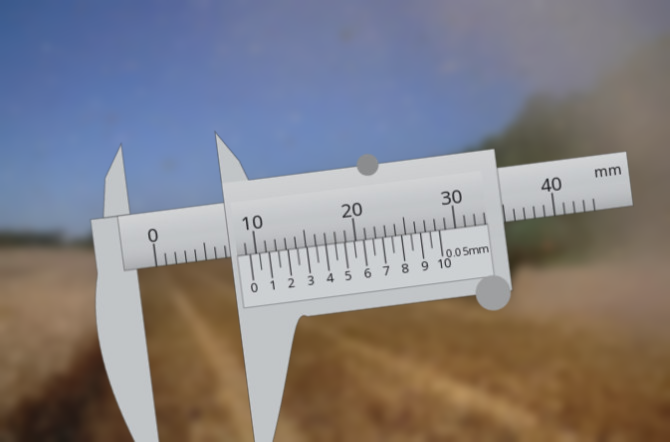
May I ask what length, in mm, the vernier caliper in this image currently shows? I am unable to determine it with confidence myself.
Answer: 9.4 mm
